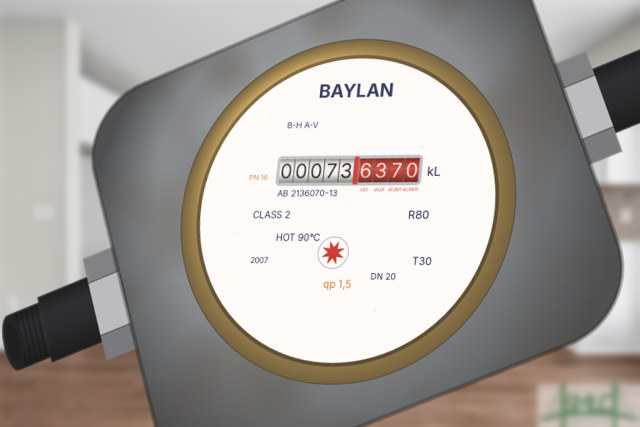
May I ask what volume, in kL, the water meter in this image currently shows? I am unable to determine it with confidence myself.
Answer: 73.6370 kL
